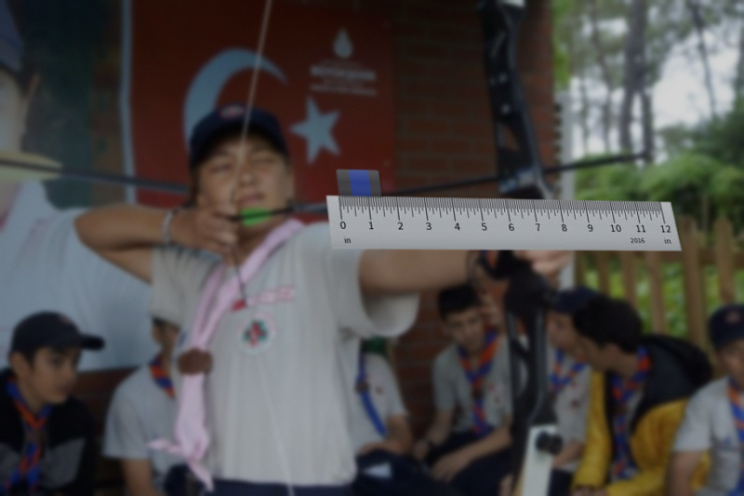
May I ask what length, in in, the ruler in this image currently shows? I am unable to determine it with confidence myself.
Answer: 1.5 in
